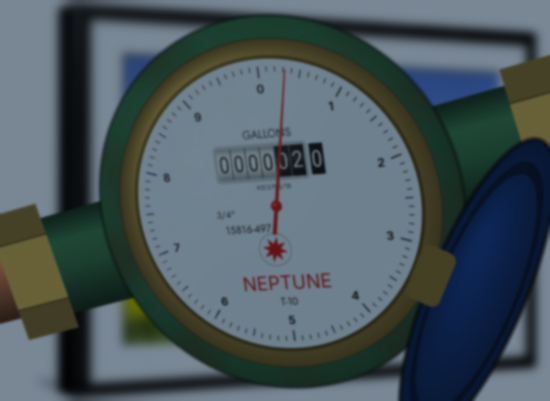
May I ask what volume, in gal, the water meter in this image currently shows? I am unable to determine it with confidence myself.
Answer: 20.3 gal
